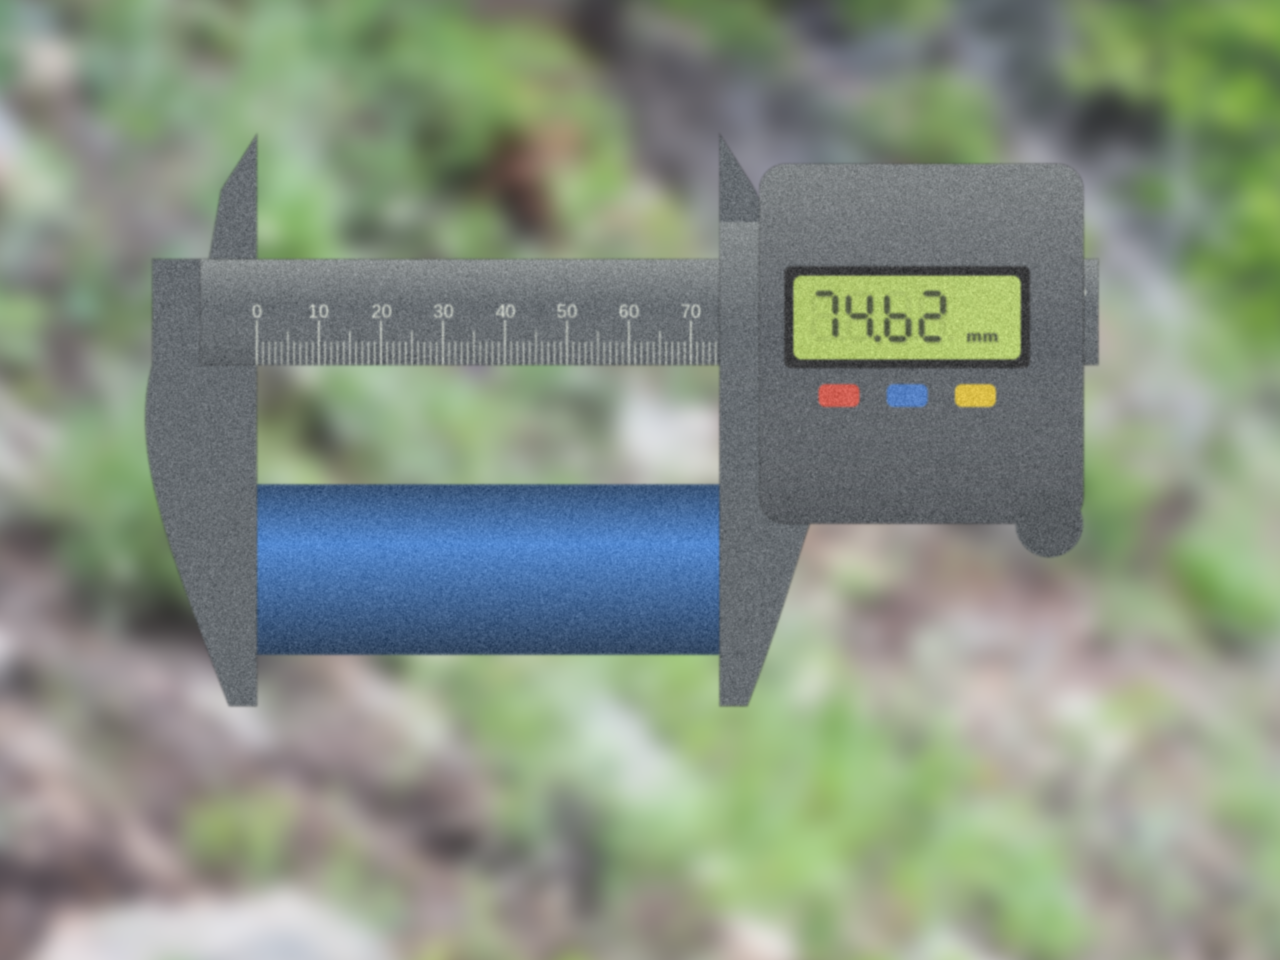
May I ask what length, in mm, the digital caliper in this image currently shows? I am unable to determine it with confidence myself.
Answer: 74.62 mm
